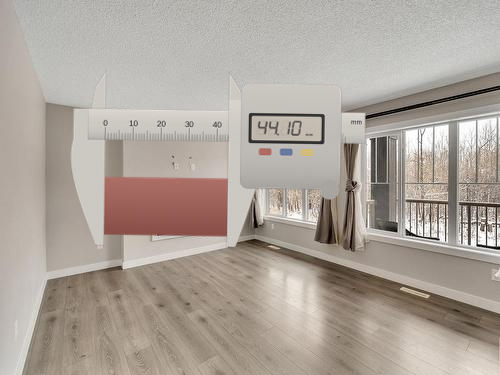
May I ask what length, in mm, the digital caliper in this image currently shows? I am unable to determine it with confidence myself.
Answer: 44.10 mm
